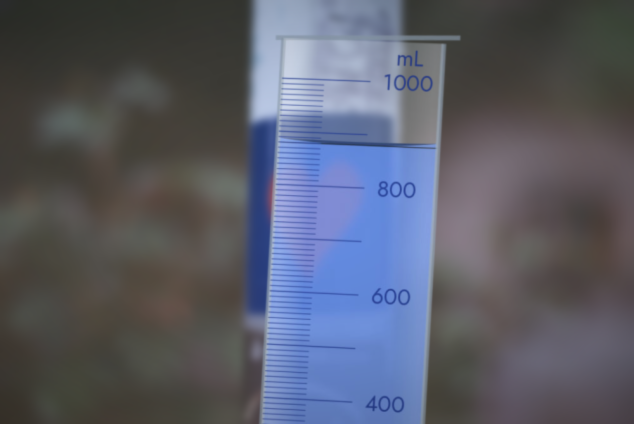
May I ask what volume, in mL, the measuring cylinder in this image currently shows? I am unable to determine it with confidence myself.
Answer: 880 mL
